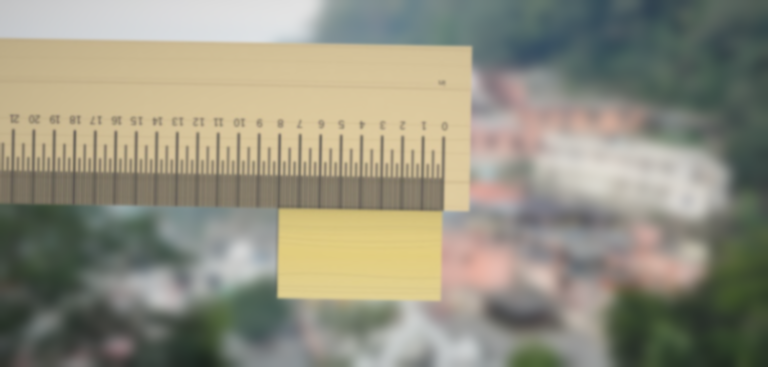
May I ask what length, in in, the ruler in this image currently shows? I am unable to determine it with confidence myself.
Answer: 8 in
